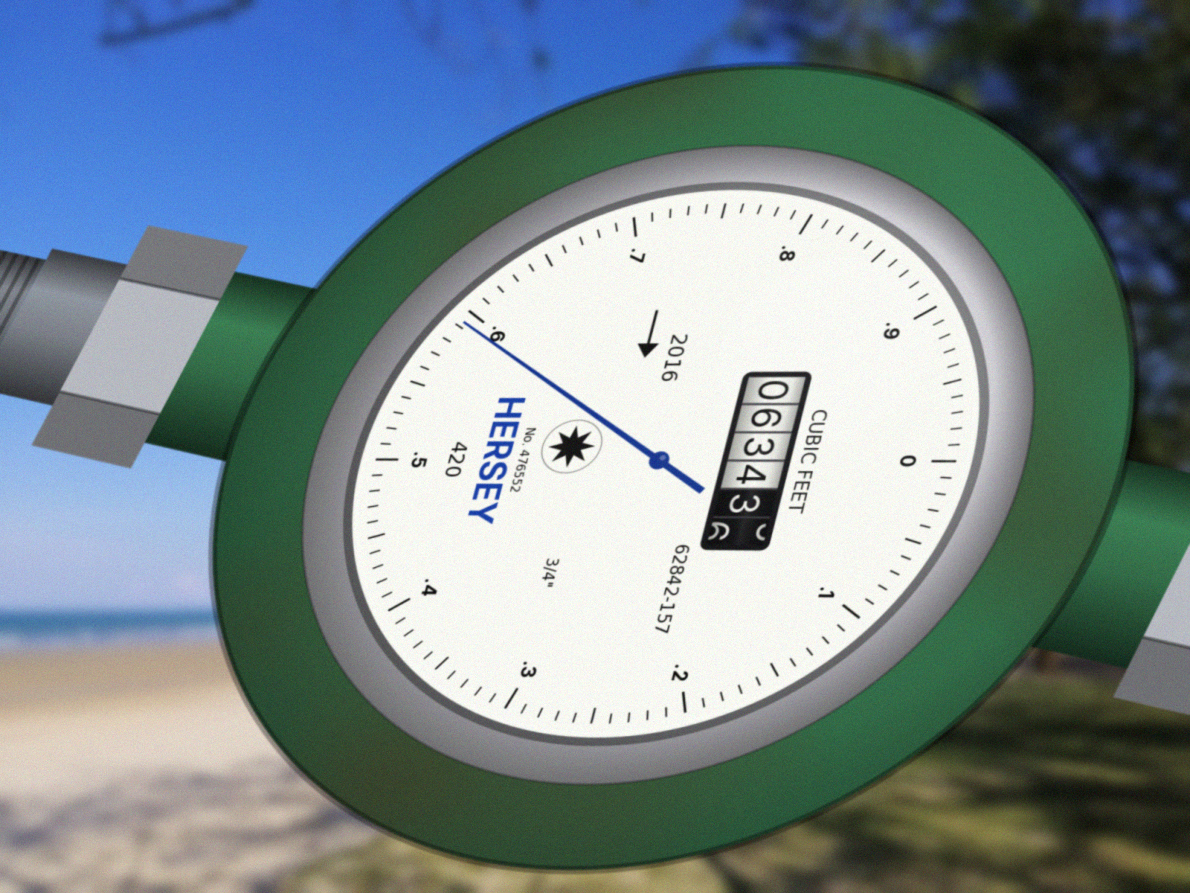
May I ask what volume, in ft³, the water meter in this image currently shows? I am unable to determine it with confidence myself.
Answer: 63435.59 ft³
